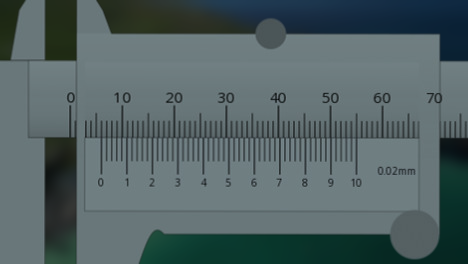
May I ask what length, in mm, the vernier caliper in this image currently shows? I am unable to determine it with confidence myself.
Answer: 6.0 mm
